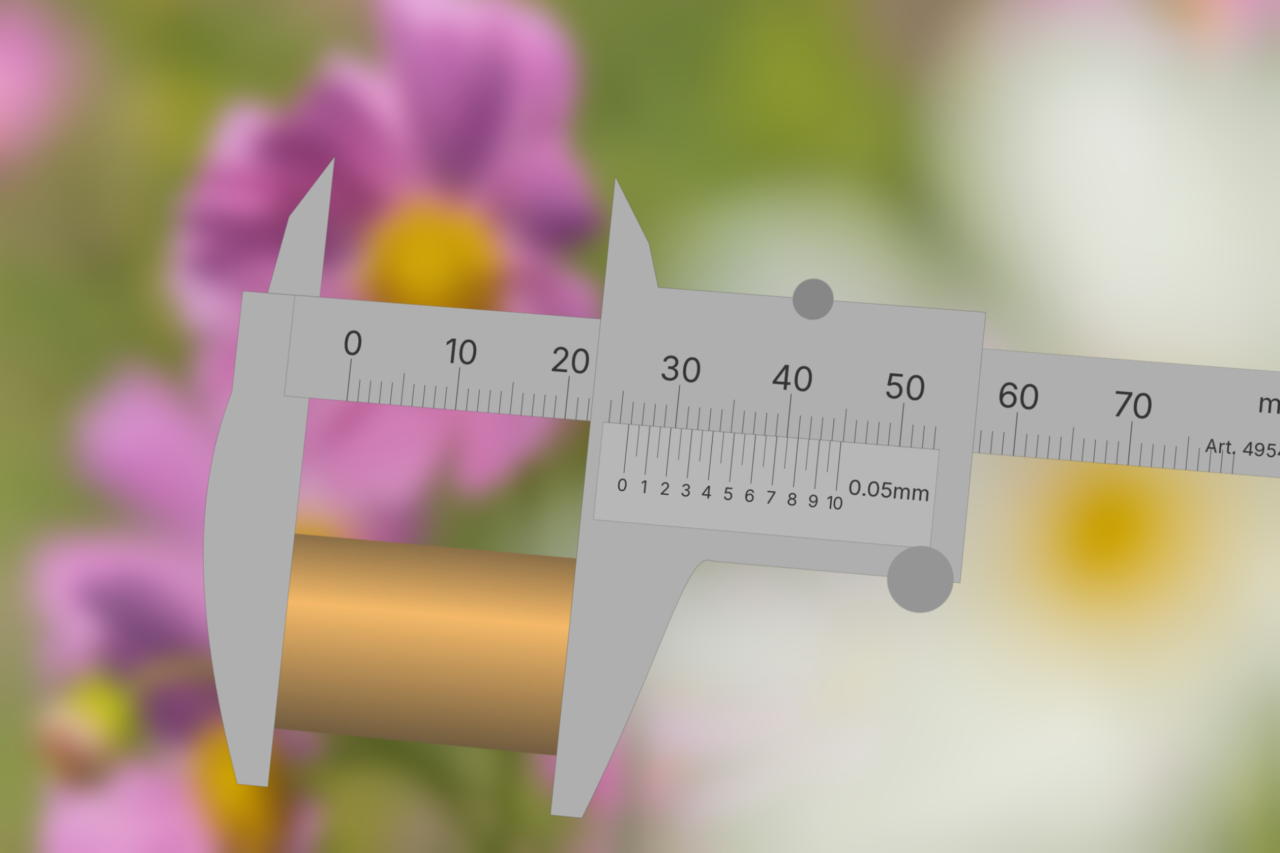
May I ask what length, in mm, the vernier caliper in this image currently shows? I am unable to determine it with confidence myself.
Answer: 25.8 mm
